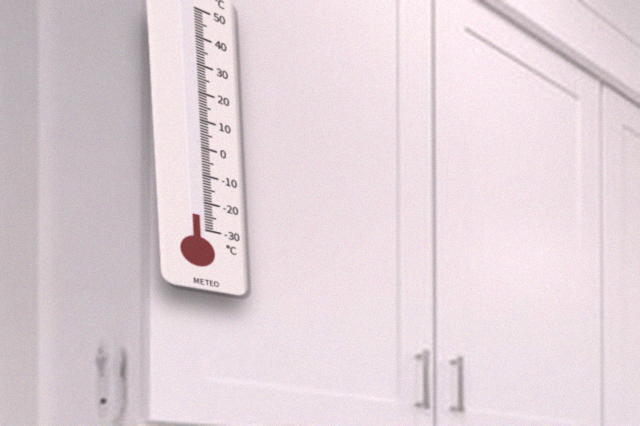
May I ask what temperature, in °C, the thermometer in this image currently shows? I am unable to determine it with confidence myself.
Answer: -25 °C
